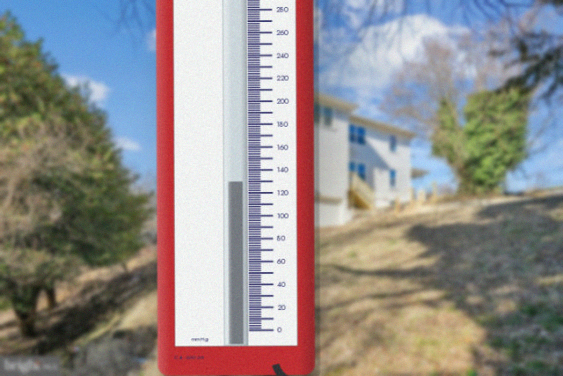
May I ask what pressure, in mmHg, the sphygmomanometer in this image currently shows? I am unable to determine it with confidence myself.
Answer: 130 mmHg
